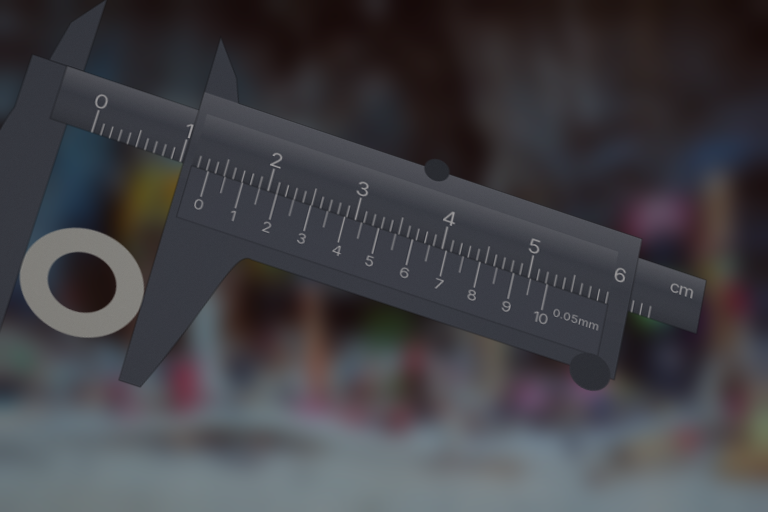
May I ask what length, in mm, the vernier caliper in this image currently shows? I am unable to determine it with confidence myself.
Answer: 13.2 mm
